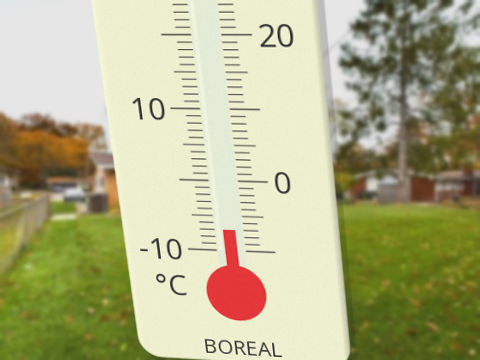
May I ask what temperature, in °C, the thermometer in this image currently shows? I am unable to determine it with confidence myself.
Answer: -7 °C
